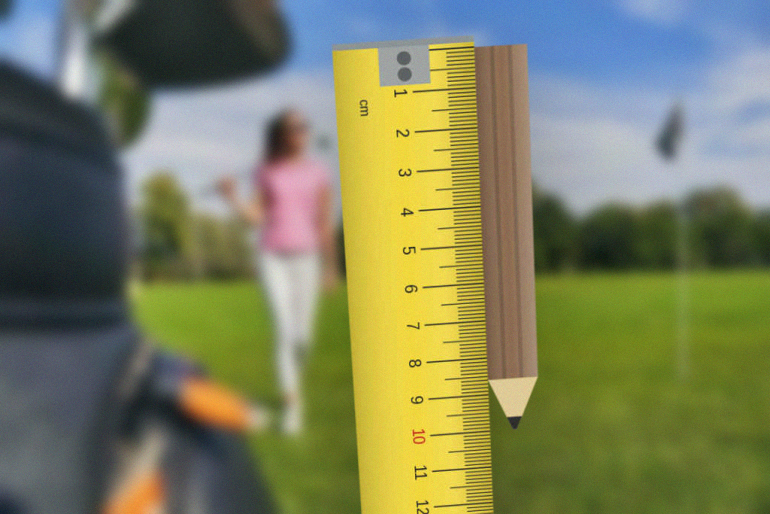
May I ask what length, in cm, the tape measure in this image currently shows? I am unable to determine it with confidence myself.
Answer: 10 cm
